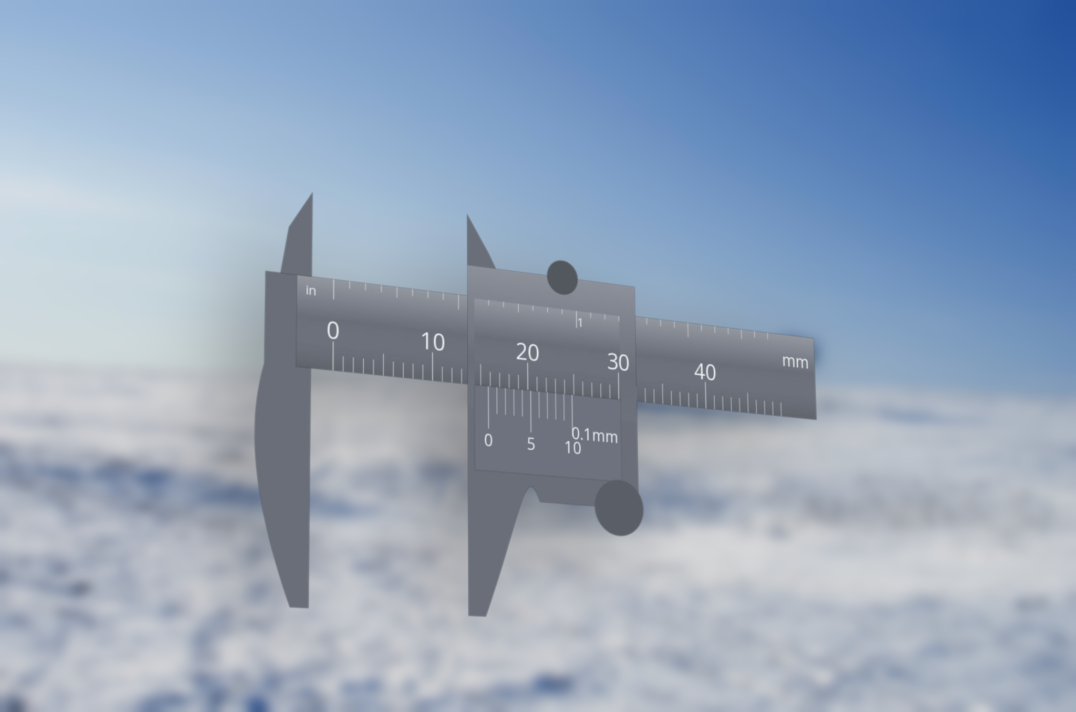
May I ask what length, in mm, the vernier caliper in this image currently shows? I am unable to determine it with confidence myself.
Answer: 15.8 mm
